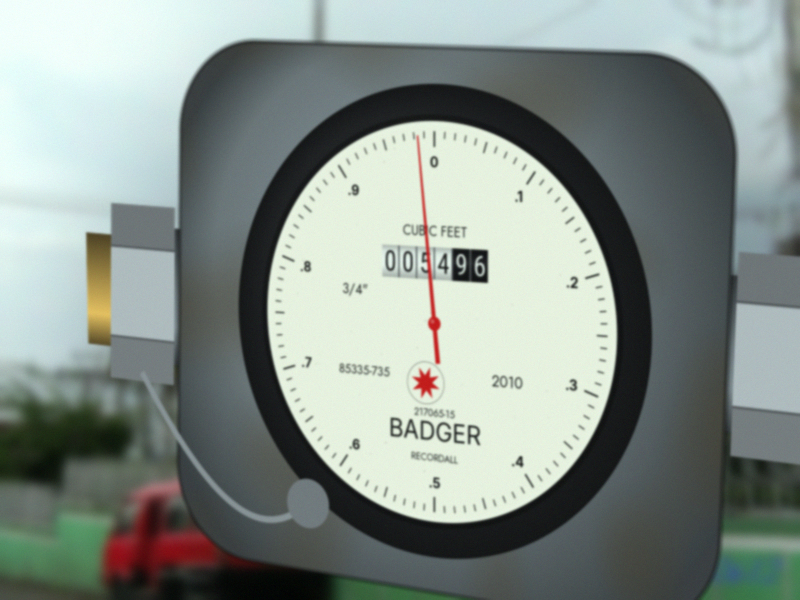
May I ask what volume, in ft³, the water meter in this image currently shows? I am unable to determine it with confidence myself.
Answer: 5495.98 ft³
